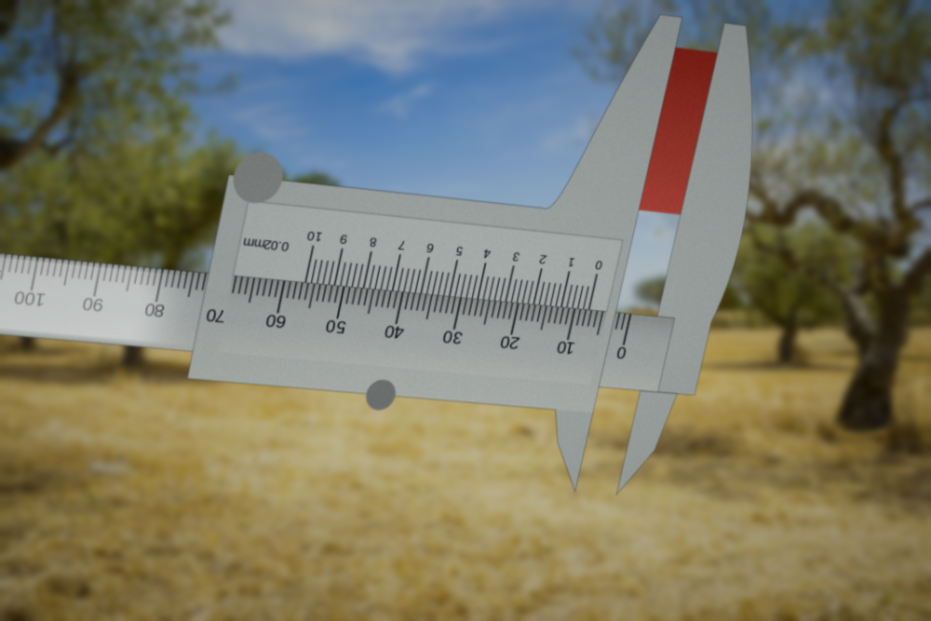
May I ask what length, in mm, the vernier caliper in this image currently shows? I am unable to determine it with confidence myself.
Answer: 7.5 mm
